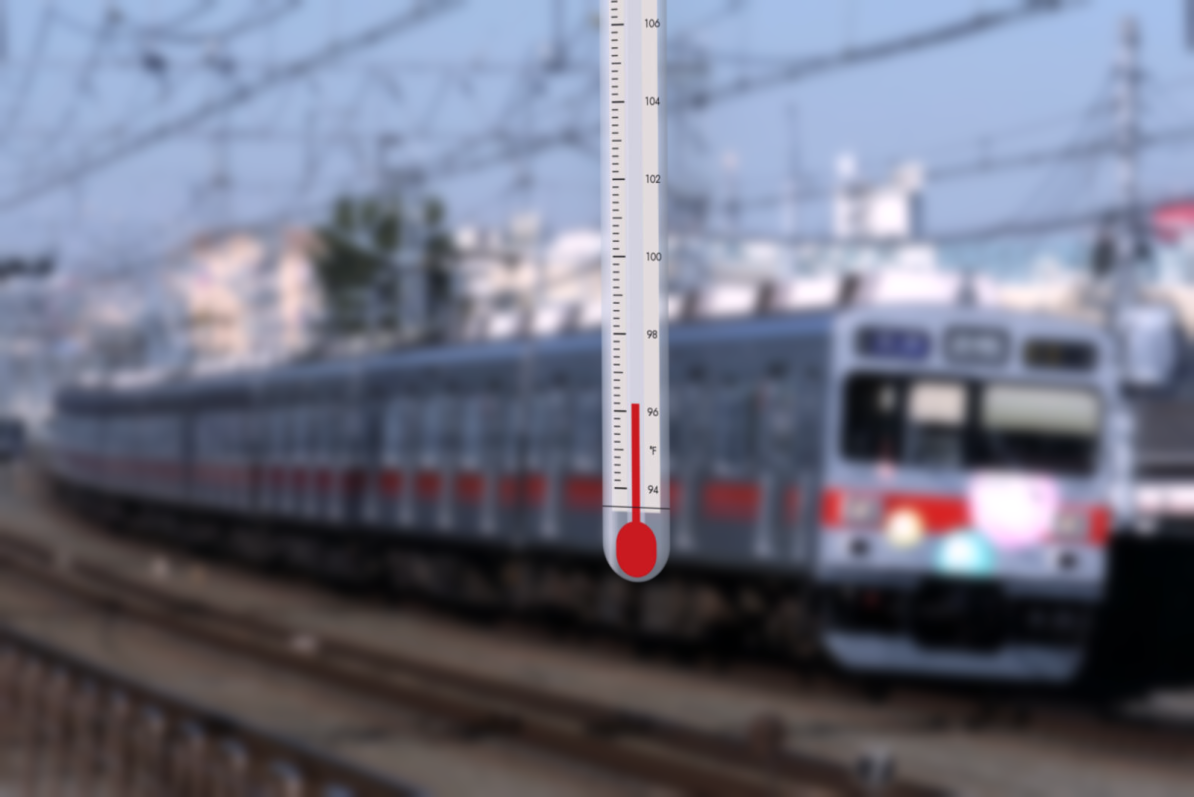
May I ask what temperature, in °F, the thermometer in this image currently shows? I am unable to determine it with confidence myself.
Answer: 96.2 °F
